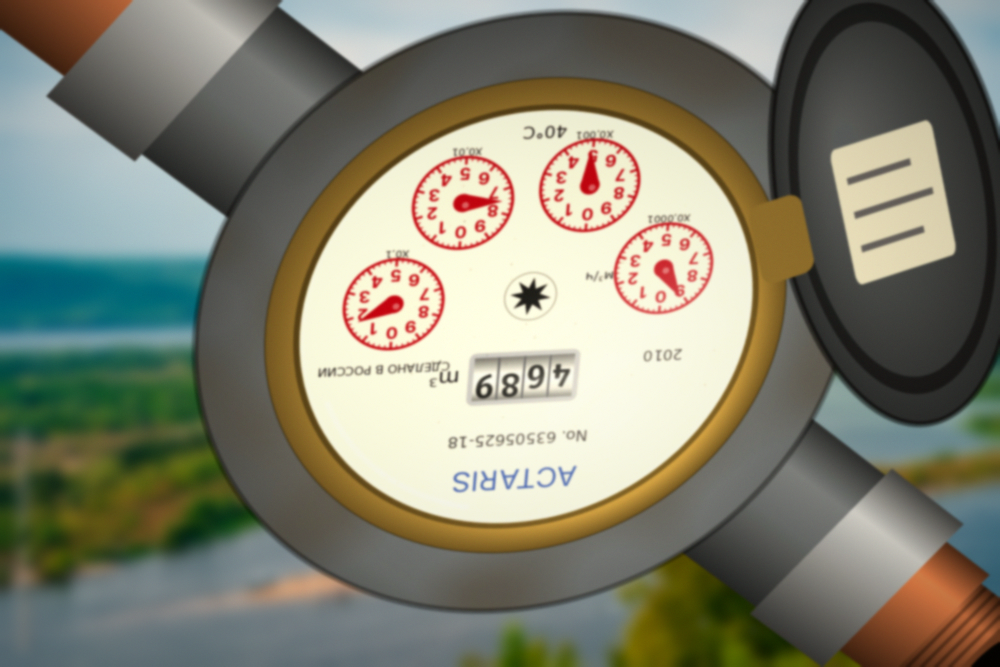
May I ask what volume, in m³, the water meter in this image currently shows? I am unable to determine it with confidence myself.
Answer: 4689.1749 m³
